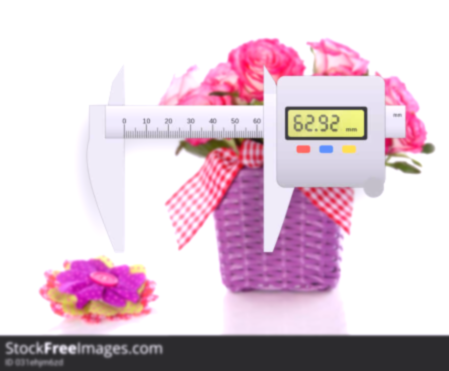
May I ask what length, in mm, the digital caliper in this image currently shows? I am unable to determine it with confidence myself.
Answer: 62.92 mm
